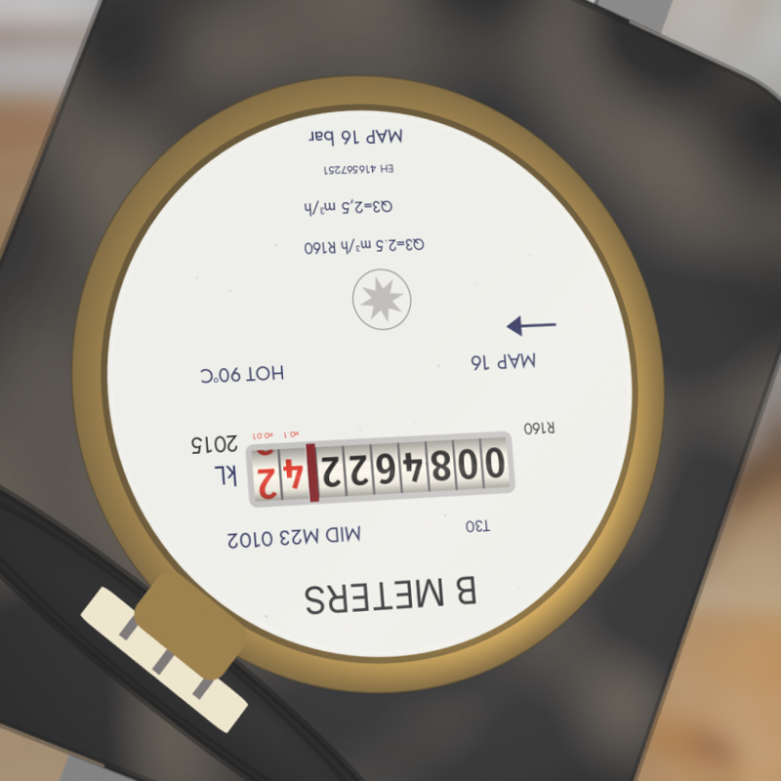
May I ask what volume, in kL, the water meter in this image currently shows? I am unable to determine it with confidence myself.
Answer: 84622.42 kL
